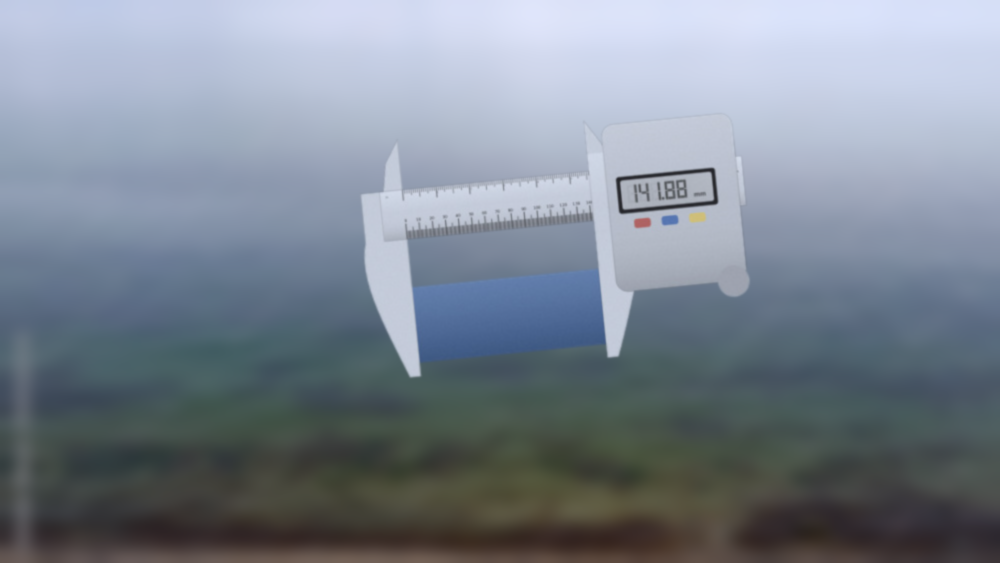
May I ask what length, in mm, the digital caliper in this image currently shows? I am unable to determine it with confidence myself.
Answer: 141.88 mm
